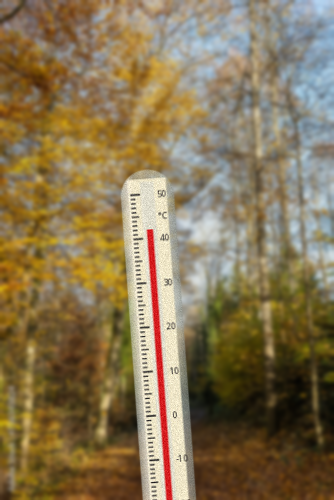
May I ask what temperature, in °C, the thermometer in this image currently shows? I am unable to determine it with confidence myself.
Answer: 42 °C
